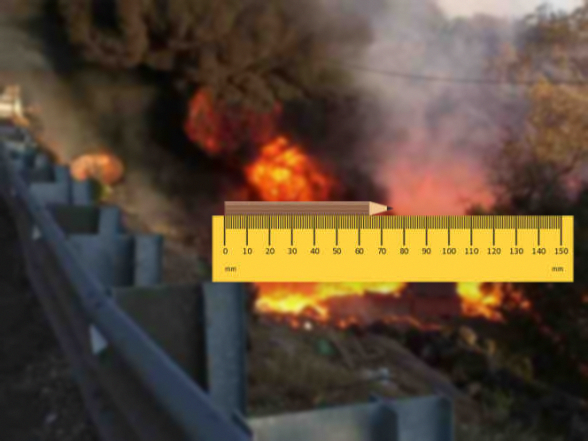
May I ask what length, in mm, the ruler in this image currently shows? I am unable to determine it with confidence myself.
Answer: 75 mm
